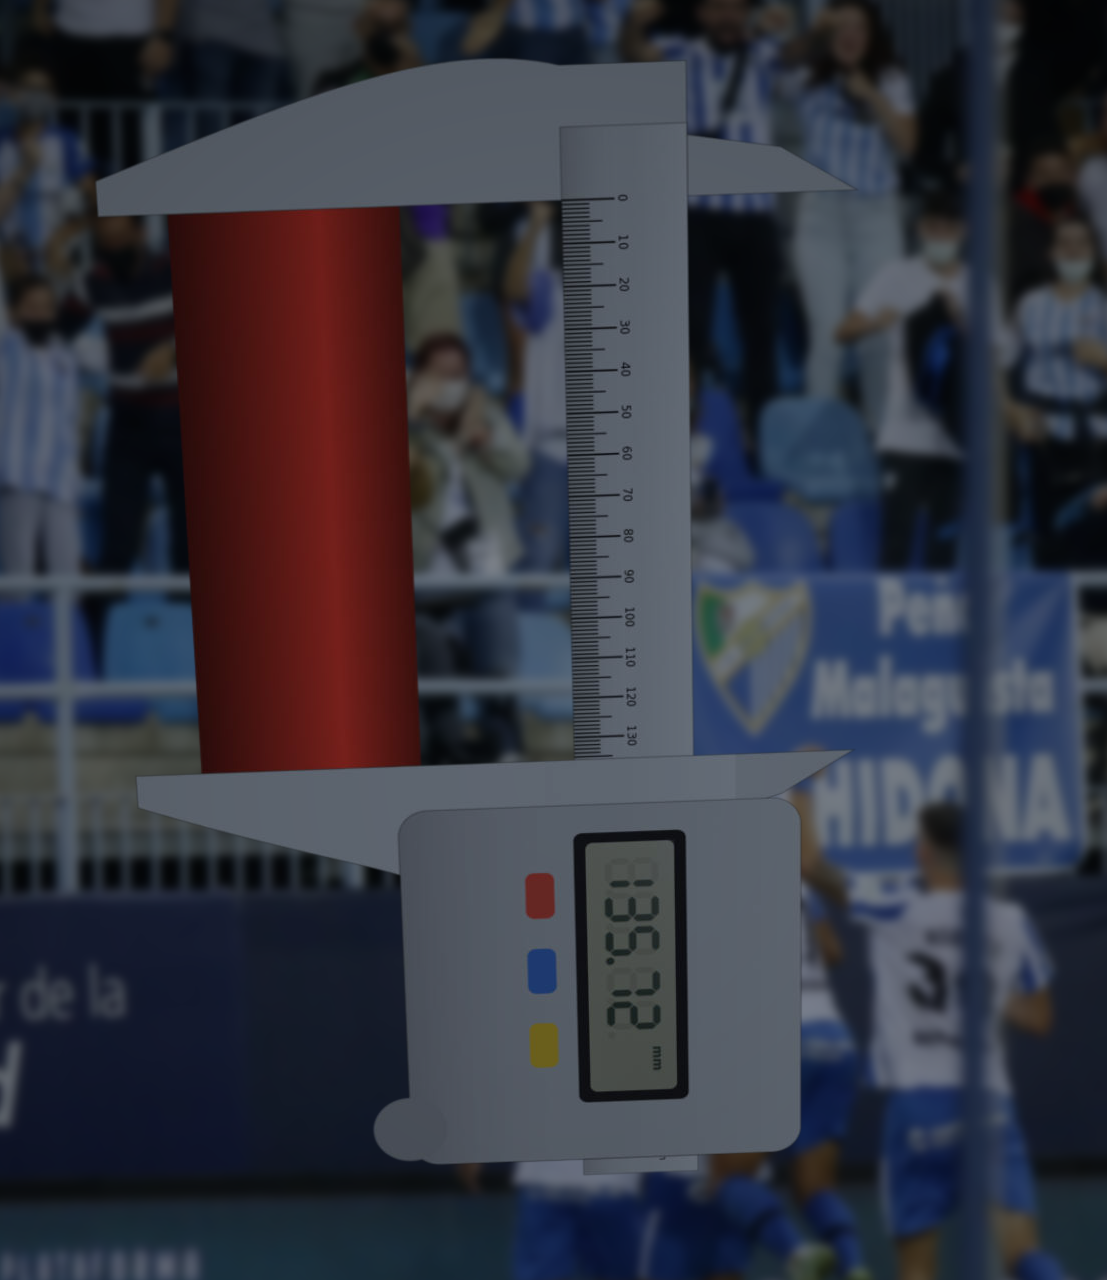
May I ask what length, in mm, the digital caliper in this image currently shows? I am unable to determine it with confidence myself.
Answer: 135.72 mm
